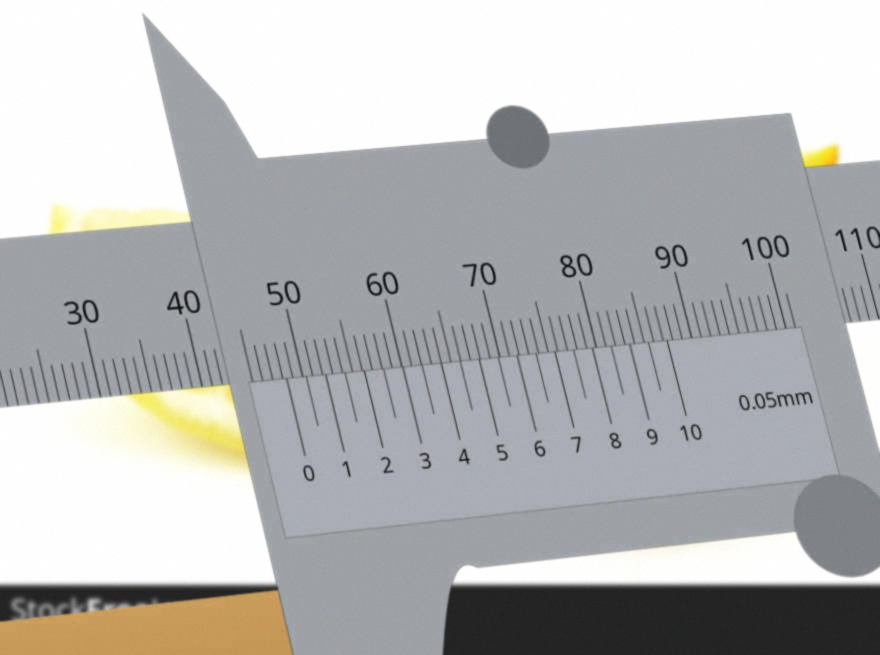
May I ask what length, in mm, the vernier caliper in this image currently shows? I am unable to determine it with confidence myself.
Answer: 48.4 mm
